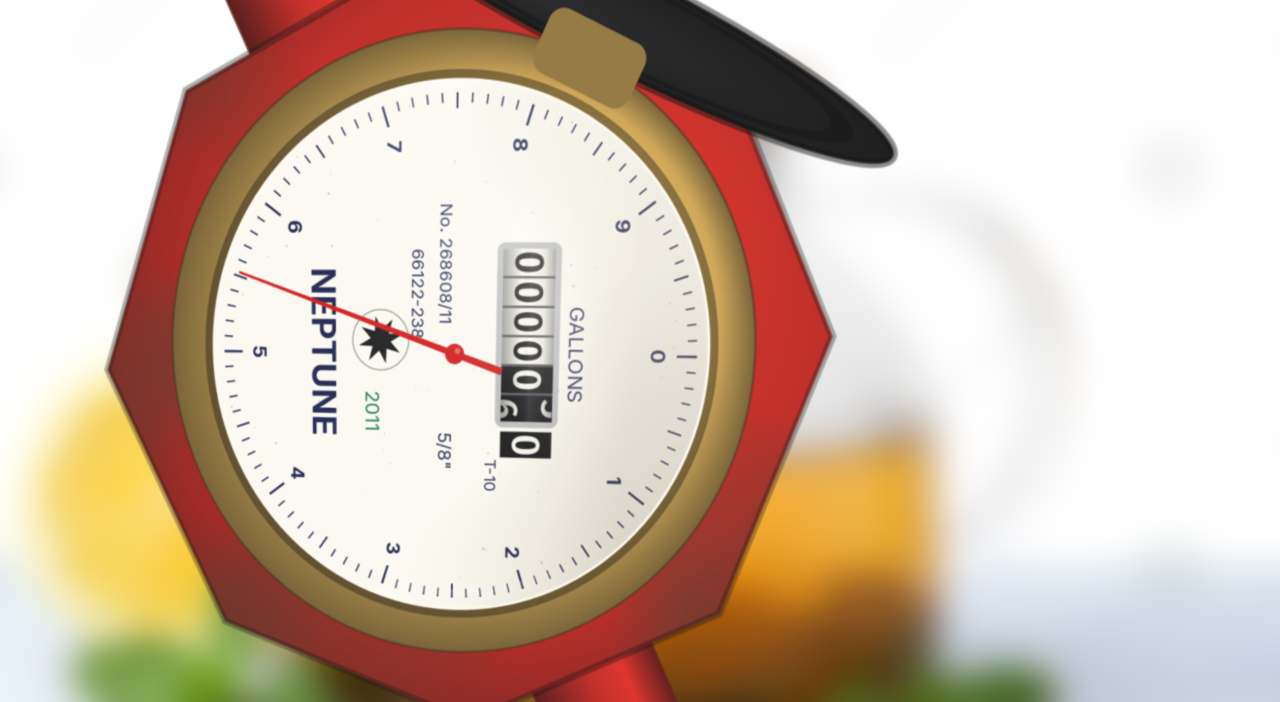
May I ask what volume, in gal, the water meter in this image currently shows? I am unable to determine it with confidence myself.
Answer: 55.5 gal
